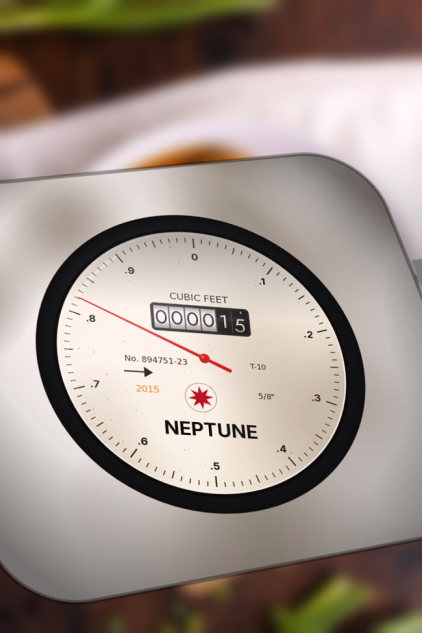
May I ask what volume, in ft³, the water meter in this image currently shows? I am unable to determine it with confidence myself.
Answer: 14.82 ft³
